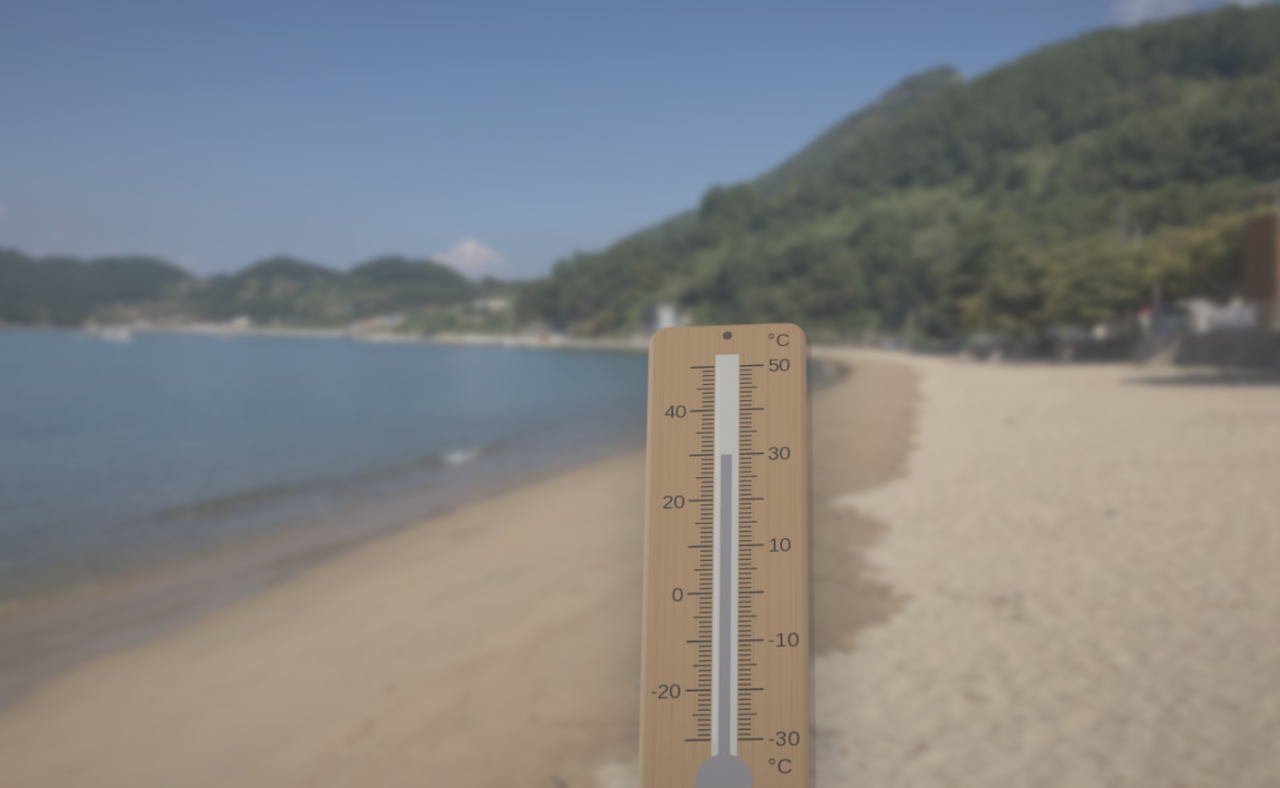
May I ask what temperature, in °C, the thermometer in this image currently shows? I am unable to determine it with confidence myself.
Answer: 30 °C
